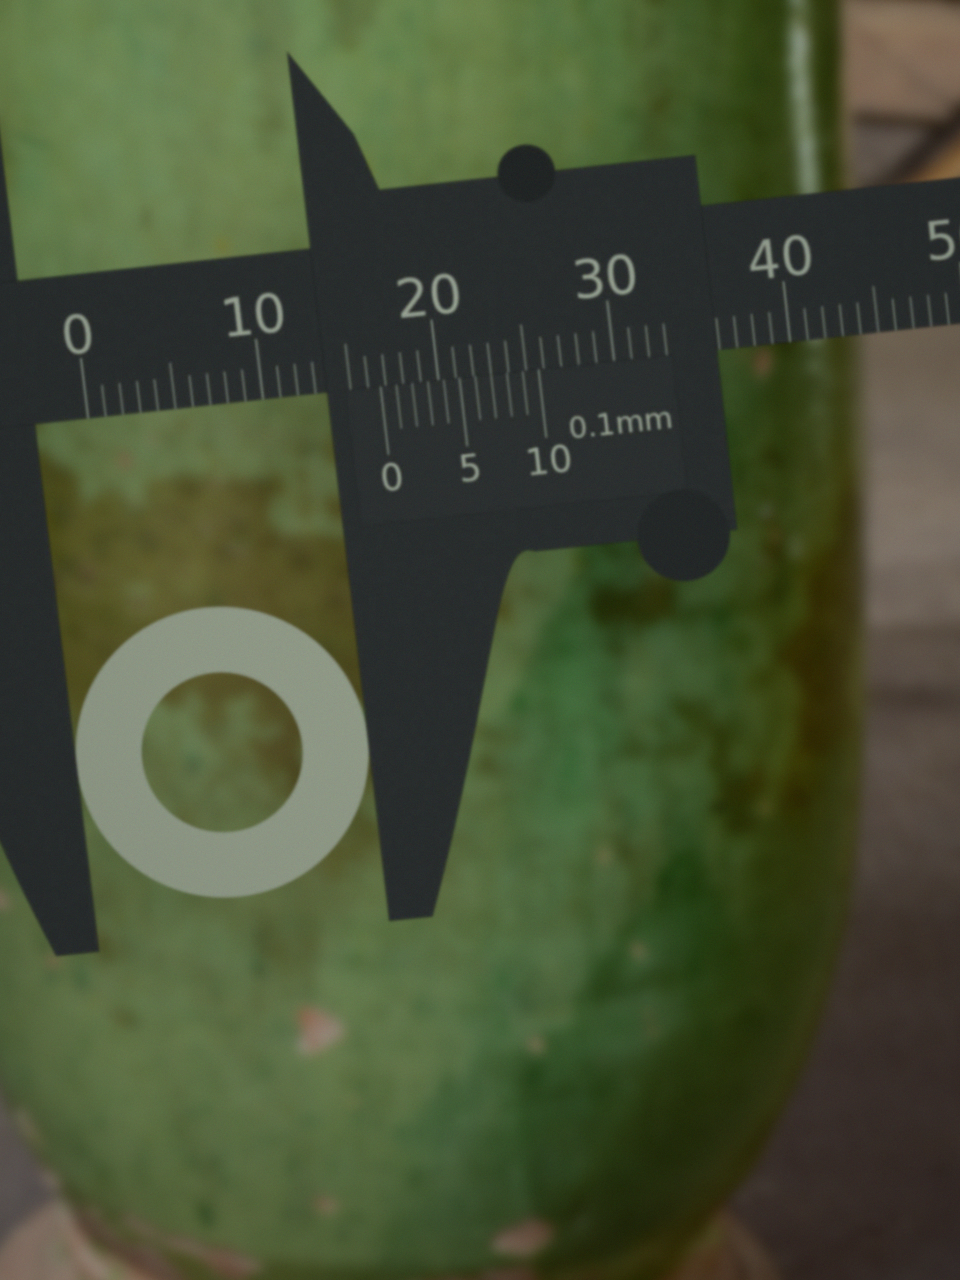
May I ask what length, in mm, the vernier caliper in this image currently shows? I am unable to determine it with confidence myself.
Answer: 16.7 mm
